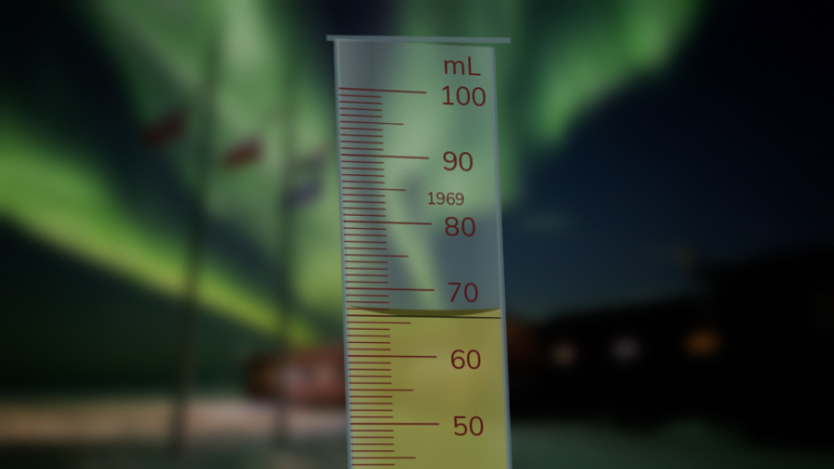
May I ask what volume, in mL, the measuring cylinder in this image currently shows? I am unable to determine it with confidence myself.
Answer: 66 mL
